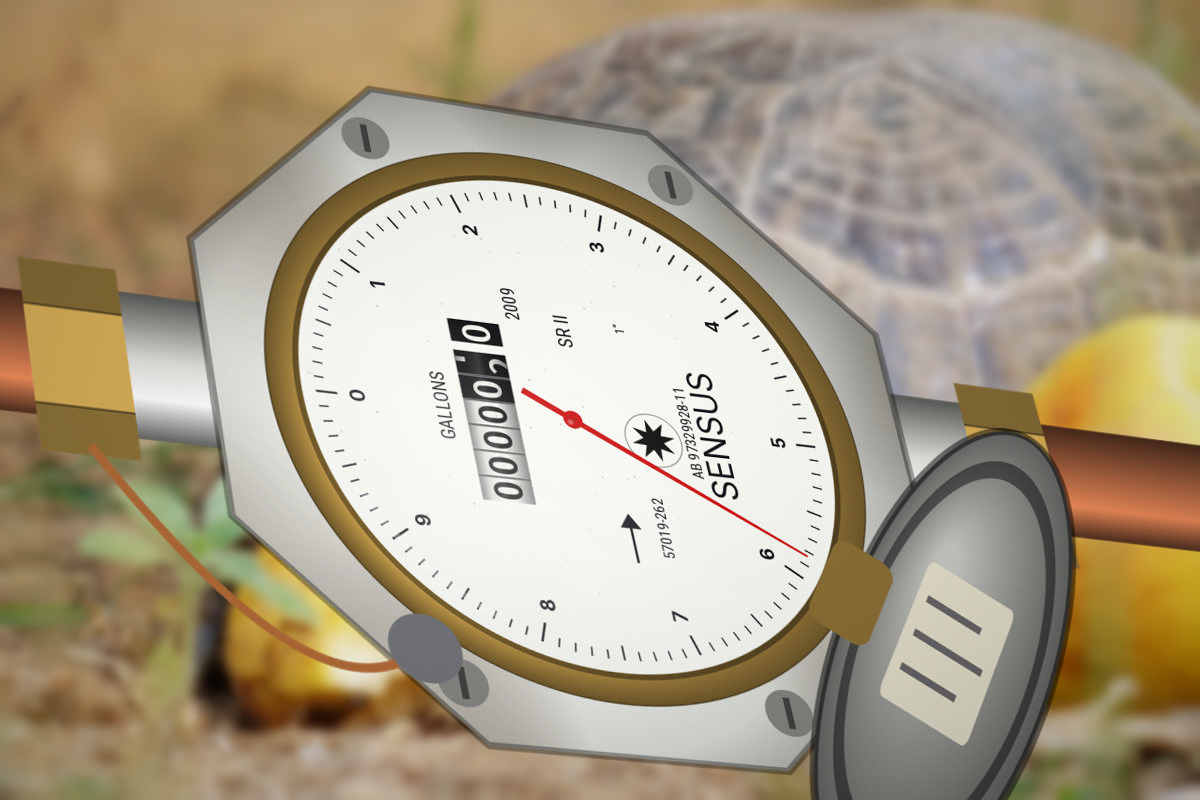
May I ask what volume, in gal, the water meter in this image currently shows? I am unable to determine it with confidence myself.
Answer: 15.8 gal
